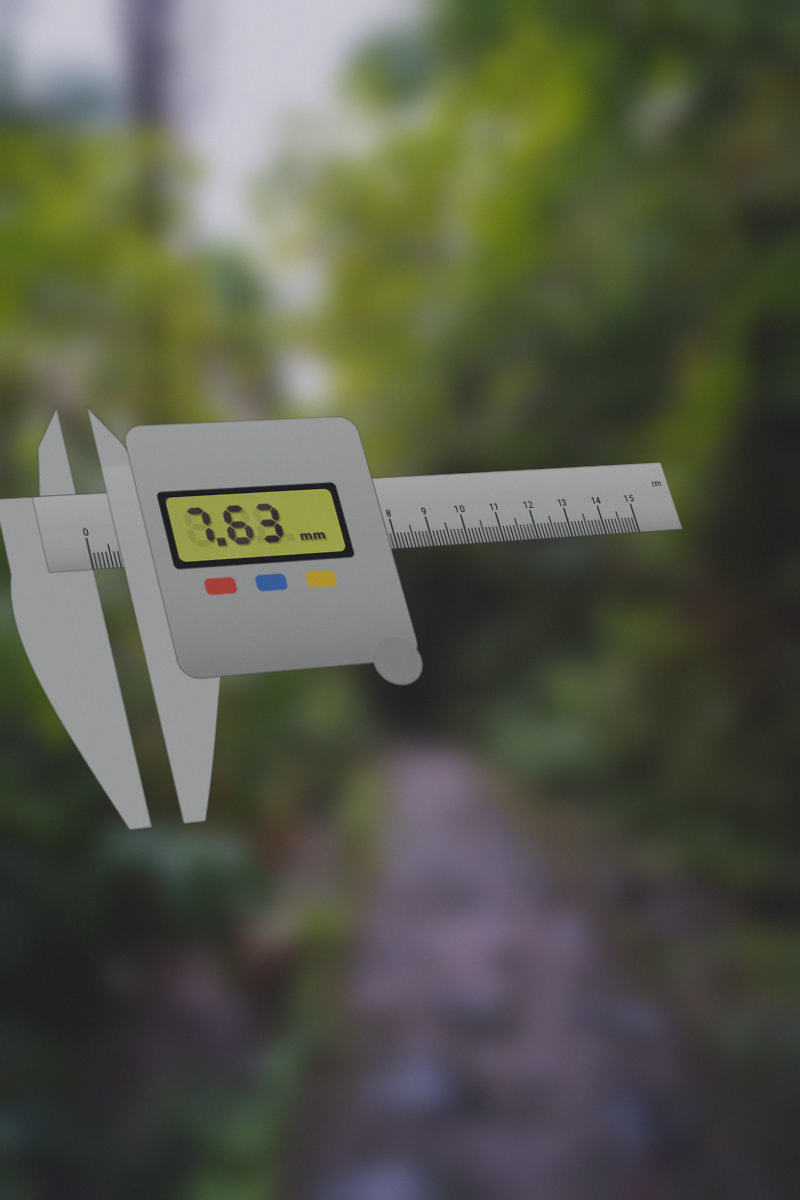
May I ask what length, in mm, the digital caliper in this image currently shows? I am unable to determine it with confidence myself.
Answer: 7.63 mm
